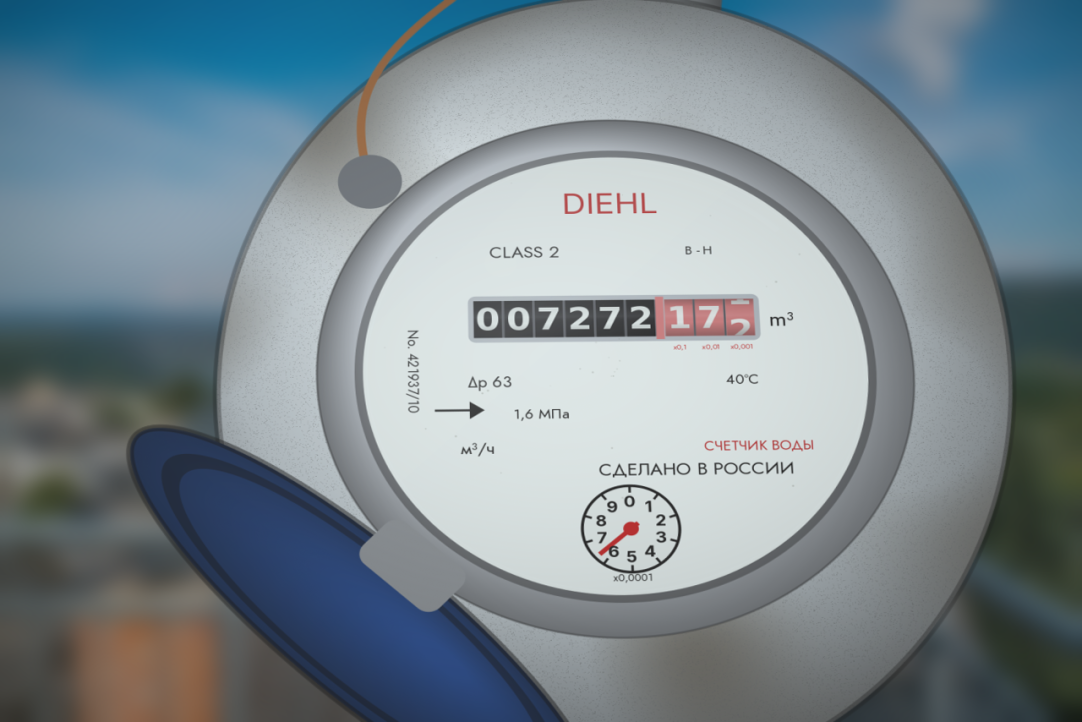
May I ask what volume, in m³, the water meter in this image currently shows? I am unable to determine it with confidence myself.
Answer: 7272.1716 m³
